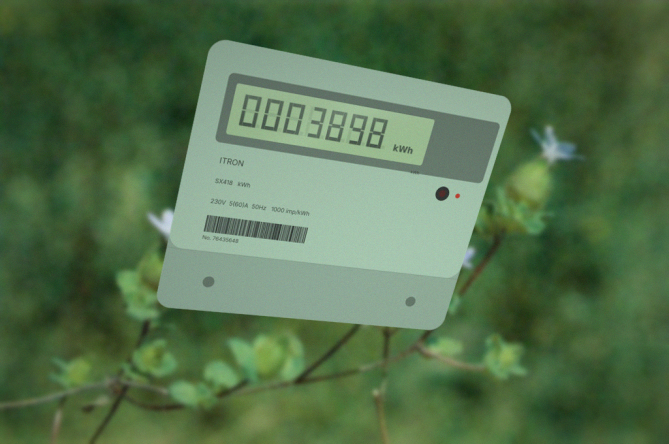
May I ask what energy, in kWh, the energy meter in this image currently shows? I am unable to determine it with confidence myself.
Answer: 3898 kWh
